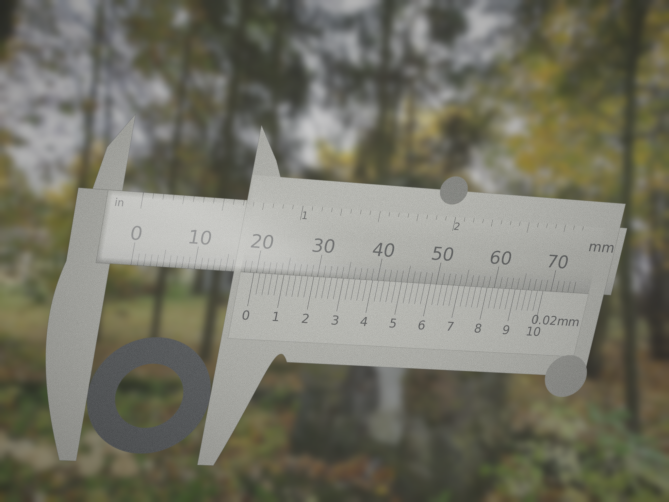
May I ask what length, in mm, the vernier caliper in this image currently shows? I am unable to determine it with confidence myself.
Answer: 19.6 mm
